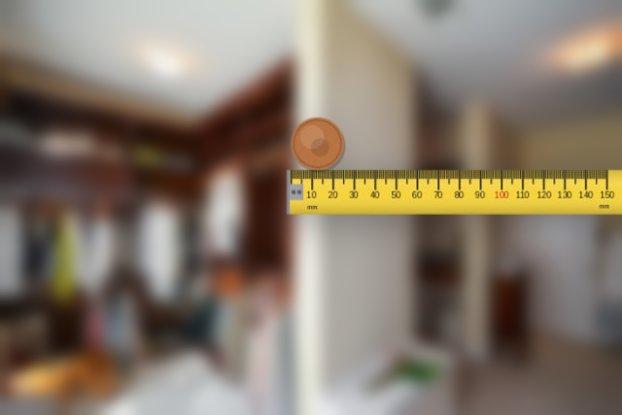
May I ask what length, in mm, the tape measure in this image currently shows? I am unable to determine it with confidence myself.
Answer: 25 mm
